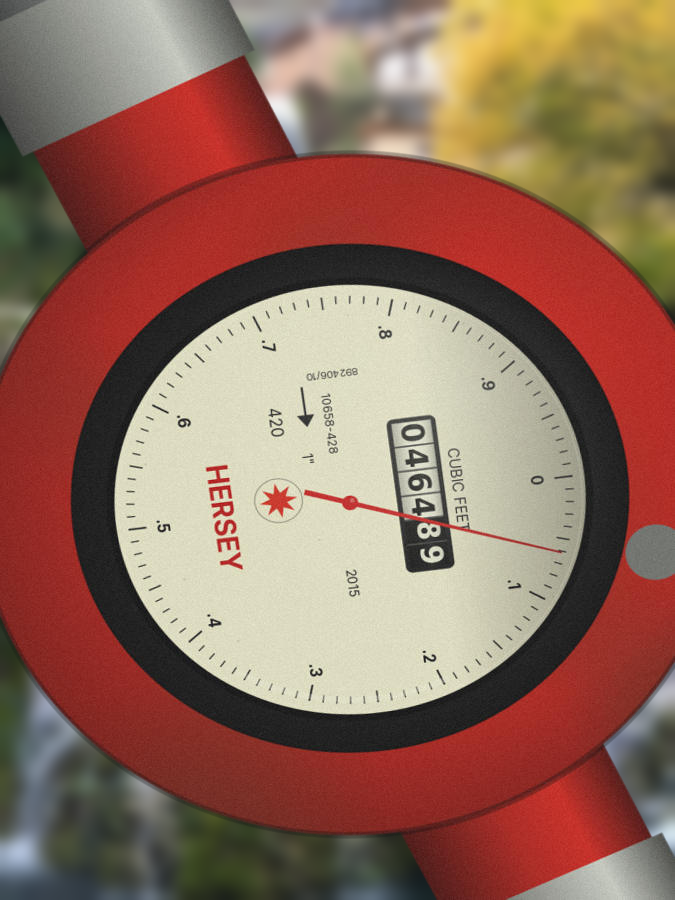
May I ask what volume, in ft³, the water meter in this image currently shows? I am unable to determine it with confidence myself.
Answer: 46489.06 ft³
